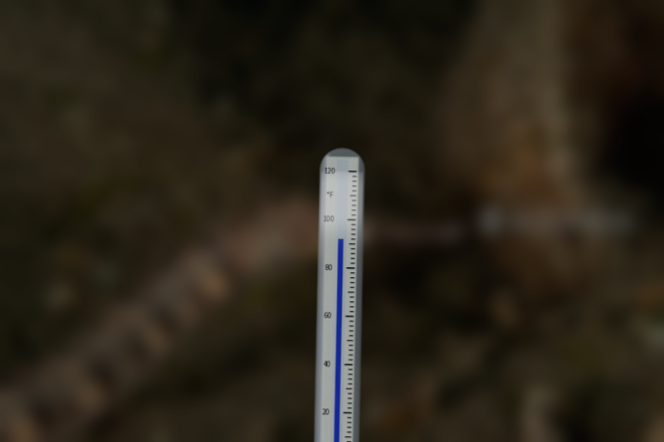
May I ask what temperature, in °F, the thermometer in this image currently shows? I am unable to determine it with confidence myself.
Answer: 92 °F
